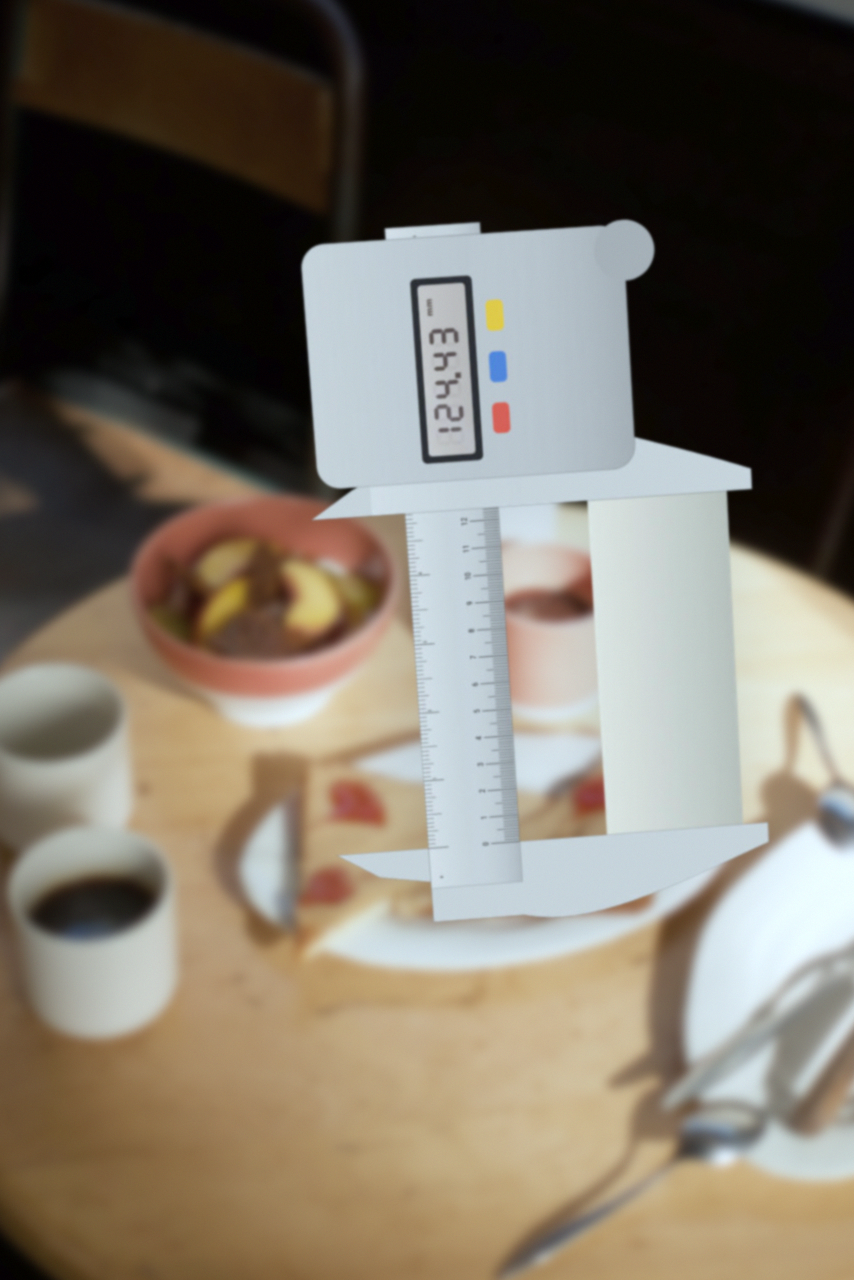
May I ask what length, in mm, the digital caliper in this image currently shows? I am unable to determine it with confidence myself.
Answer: 124.43 mm
